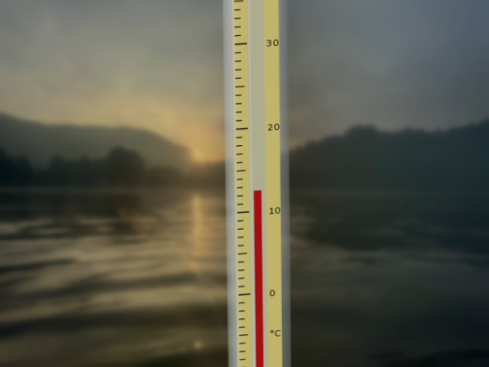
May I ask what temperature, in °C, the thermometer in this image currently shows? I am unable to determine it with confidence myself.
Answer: 12.5 °C
